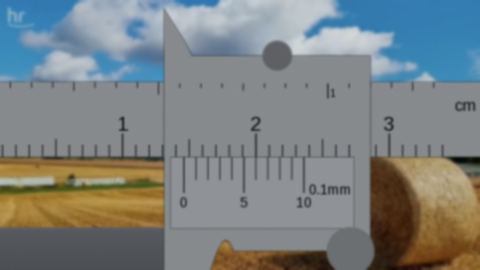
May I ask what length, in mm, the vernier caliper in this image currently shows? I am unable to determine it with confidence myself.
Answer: 14.6 mm
